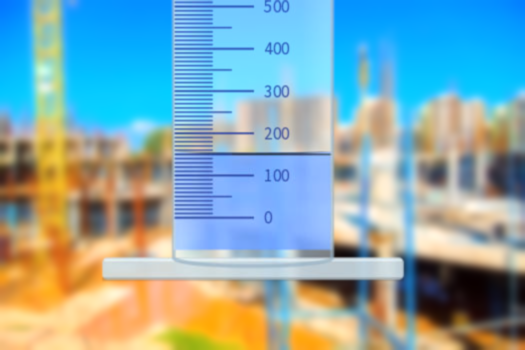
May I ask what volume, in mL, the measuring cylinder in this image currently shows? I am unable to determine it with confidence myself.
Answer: 150 mL
